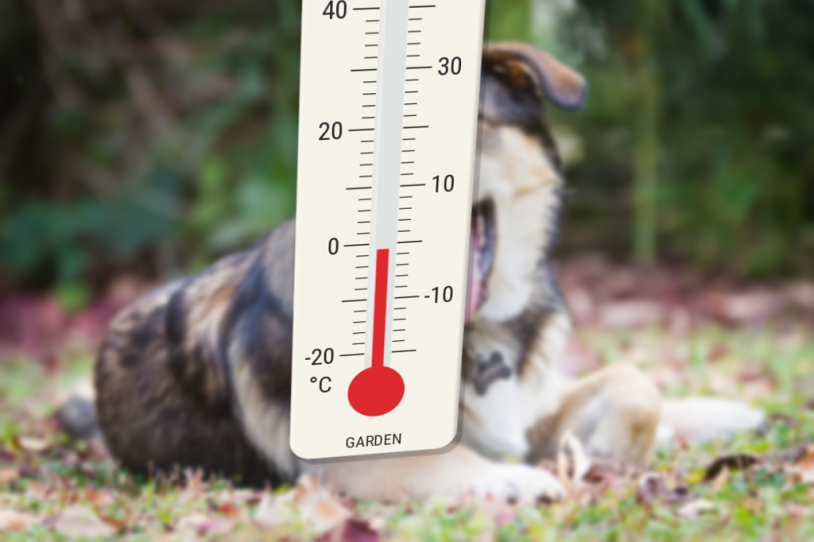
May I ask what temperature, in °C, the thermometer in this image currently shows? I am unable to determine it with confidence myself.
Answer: -1 °C
